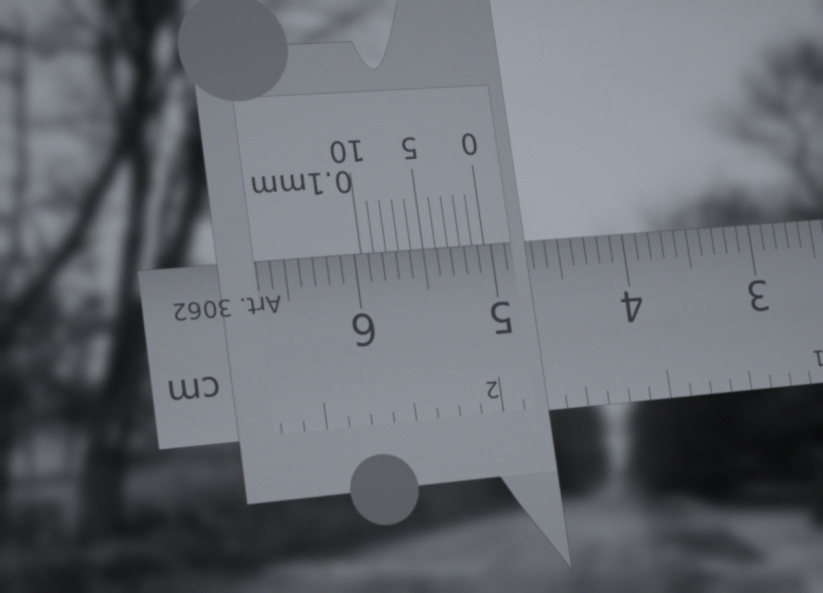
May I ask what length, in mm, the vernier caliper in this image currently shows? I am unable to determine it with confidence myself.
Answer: 50.5 mm
